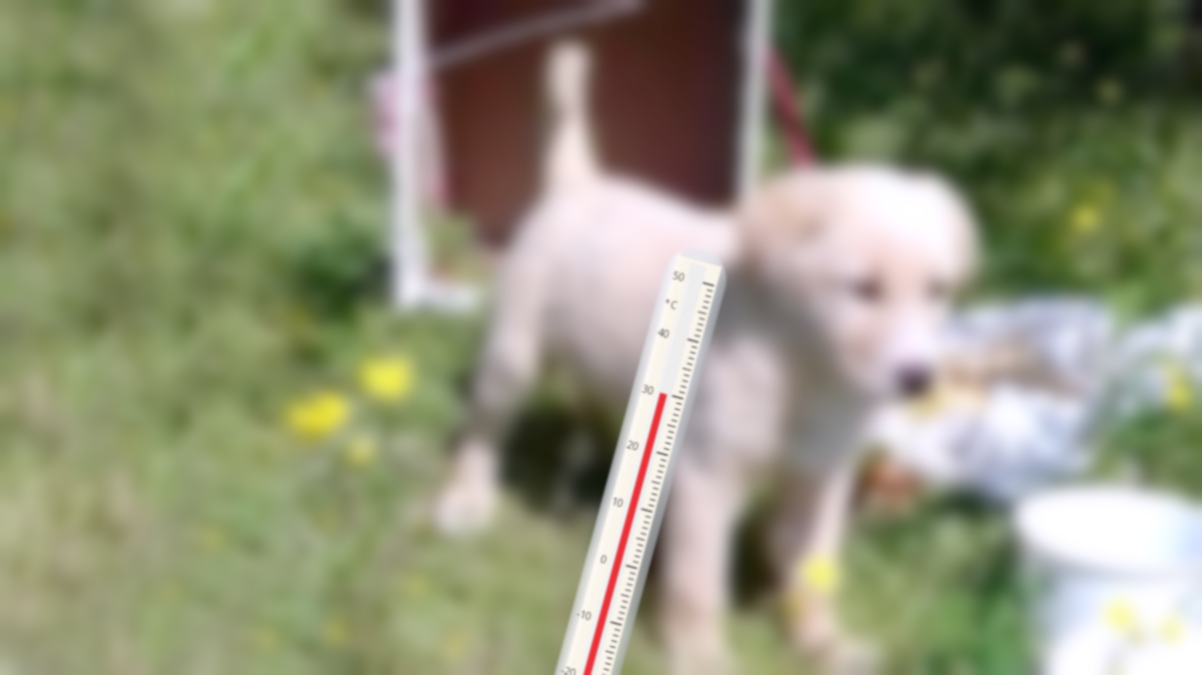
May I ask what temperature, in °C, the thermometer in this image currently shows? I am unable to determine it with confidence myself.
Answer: 30 °C
